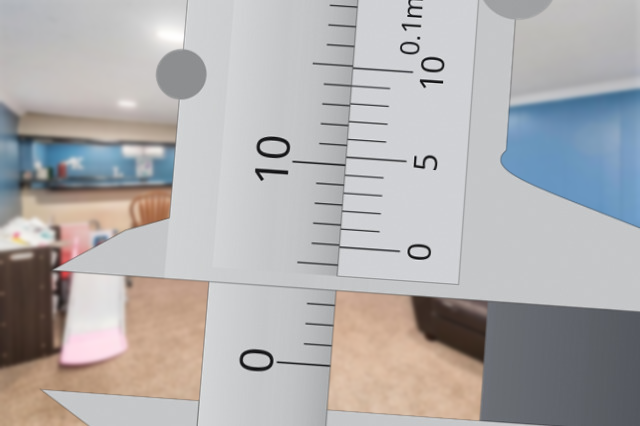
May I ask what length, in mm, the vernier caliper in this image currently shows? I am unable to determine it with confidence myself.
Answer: 5.9 mm
